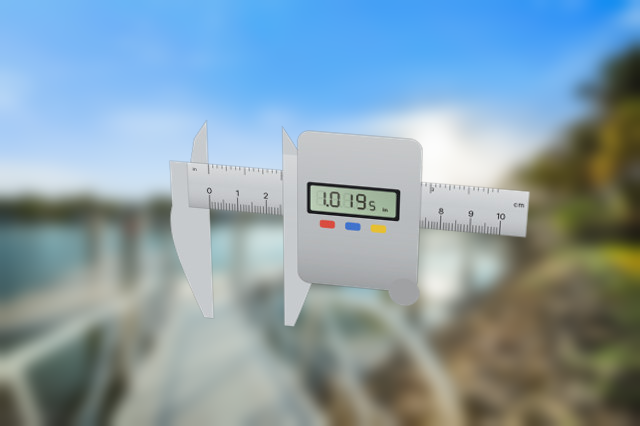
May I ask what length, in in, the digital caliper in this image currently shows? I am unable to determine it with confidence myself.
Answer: 1.0195 in
